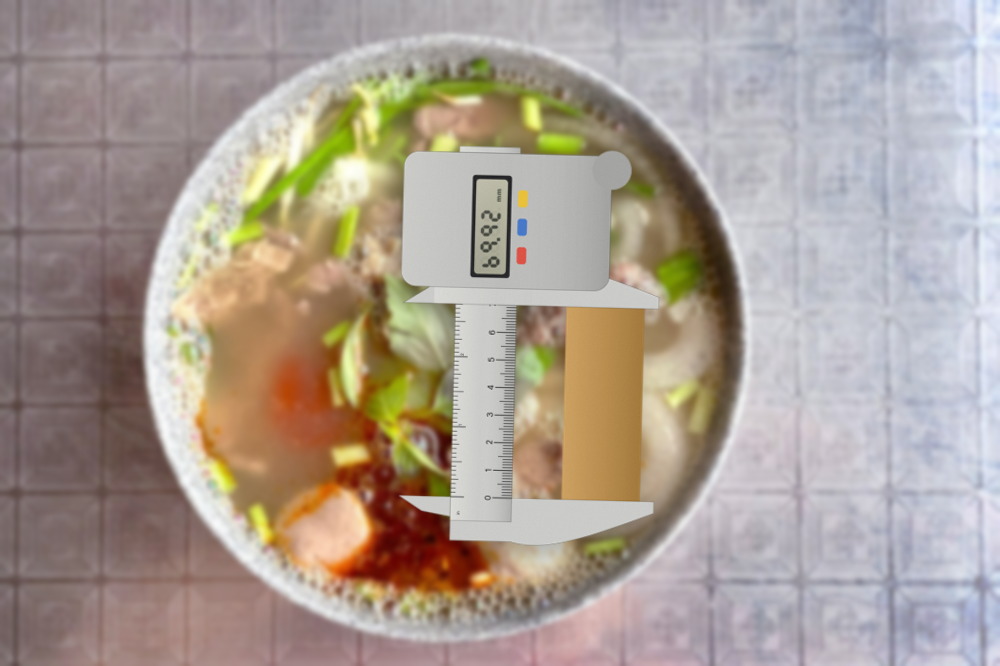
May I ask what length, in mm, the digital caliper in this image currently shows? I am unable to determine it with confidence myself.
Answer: 69.92 mm
